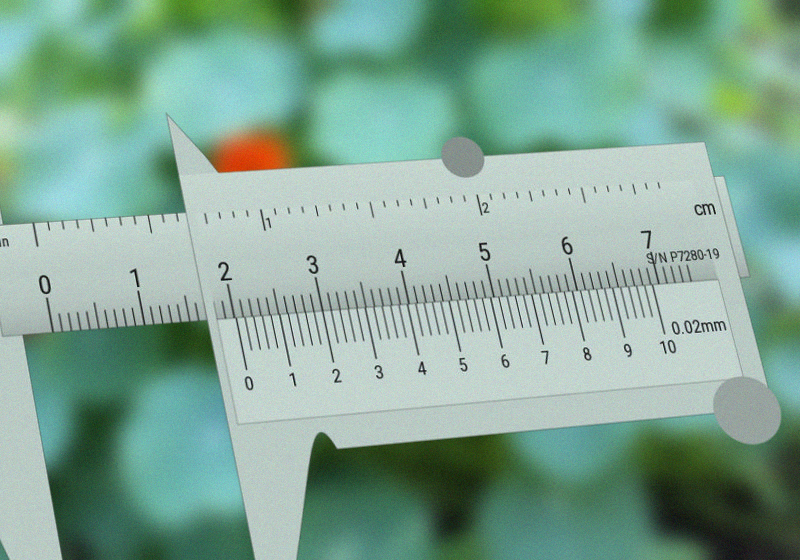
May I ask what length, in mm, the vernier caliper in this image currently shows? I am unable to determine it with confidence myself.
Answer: 20.2 mm
